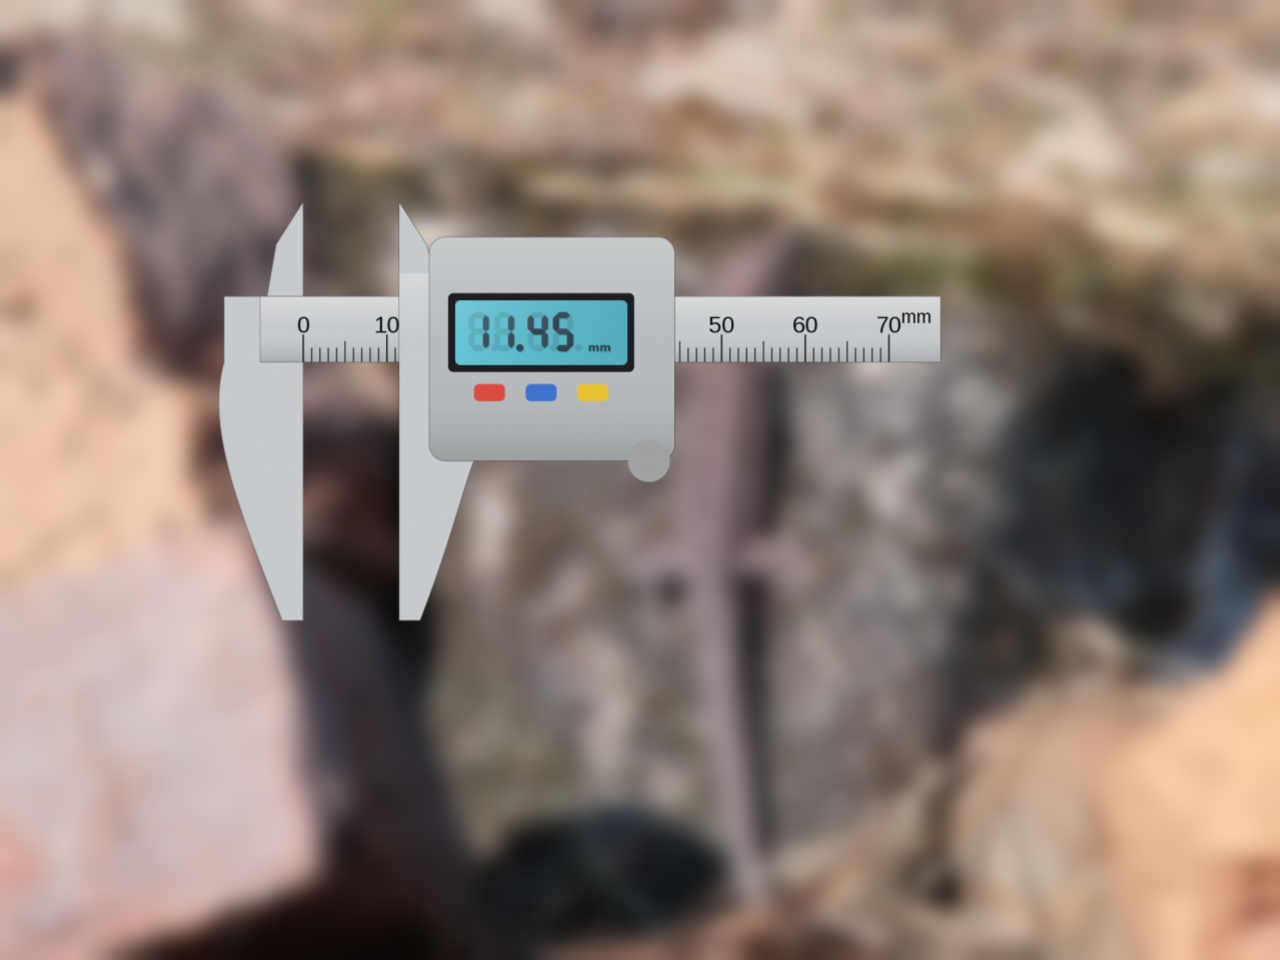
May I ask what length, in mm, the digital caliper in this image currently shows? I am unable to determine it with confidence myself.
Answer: 11.45 mm
